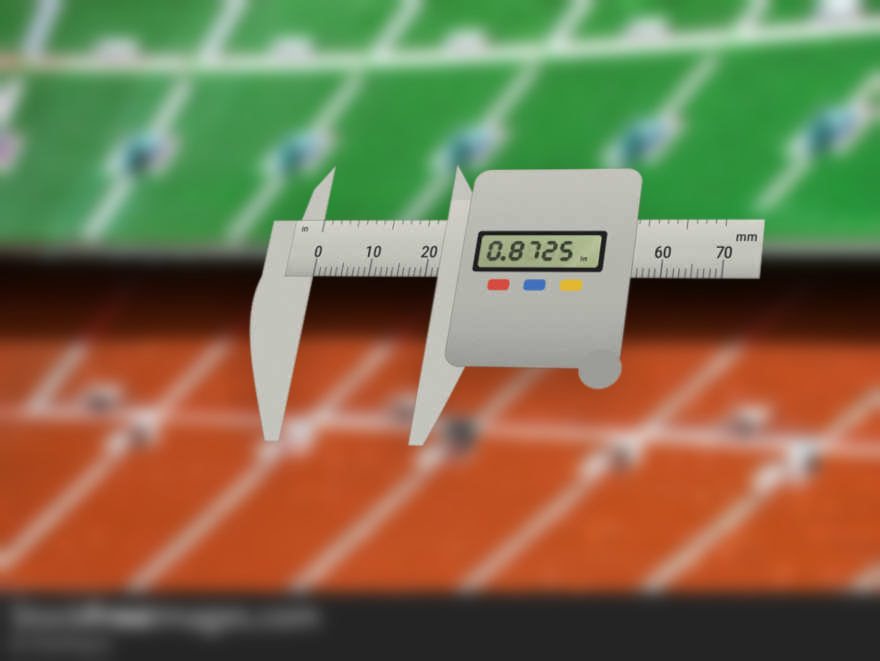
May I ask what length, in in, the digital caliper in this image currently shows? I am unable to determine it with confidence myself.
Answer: 0.8725 in
